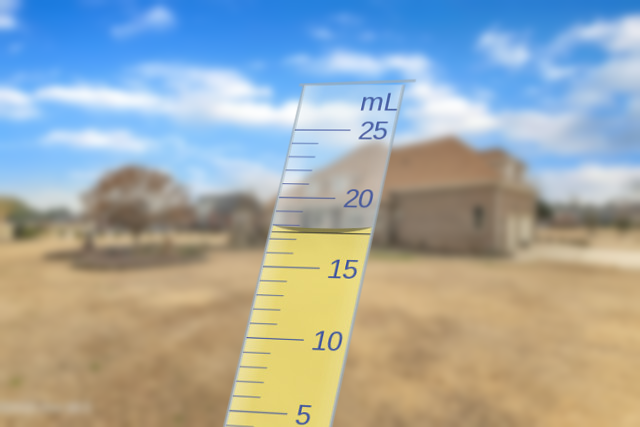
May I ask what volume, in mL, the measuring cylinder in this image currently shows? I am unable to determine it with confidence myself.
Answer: 17.5 mL
